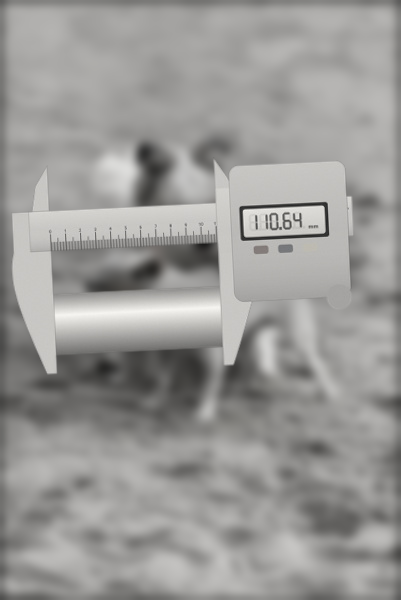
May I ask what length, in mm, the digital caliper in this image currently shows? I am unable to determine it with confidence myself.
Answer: 110.64 mm
